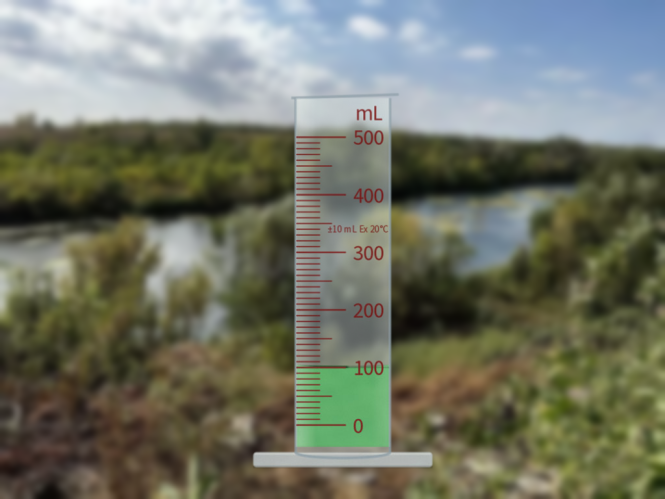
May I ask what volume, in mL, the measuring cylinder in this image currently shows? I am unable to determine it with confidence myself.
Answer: 100 mL
